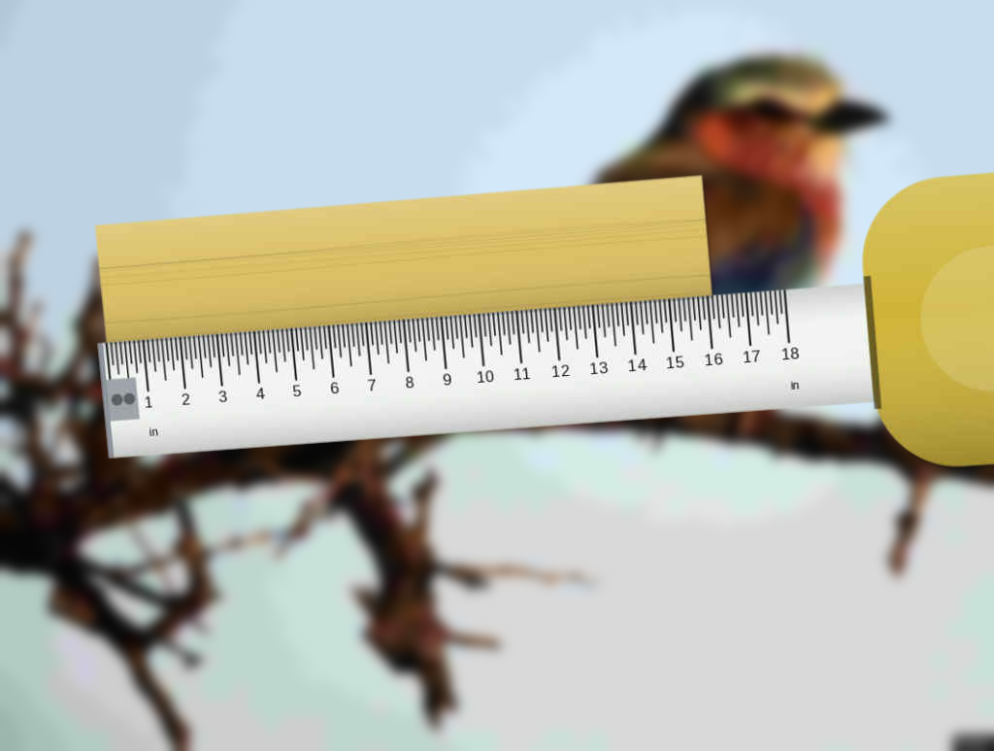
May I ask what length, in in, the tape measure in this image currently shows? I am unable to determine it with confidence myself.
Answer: 16.125 in
